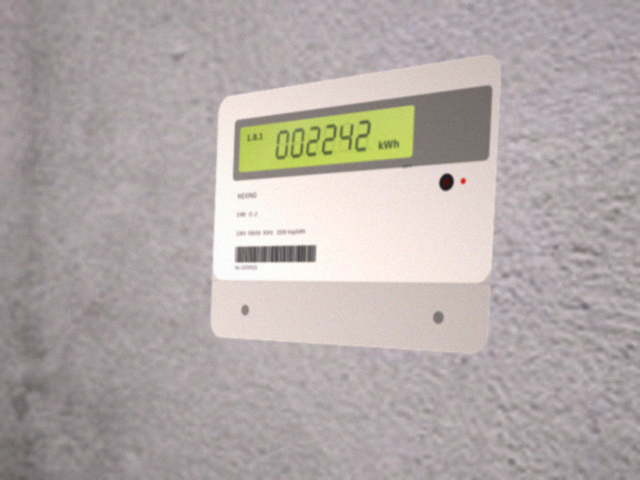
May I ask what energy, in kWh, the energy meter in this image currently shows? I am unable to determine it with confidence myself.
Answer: 2242 kWh
